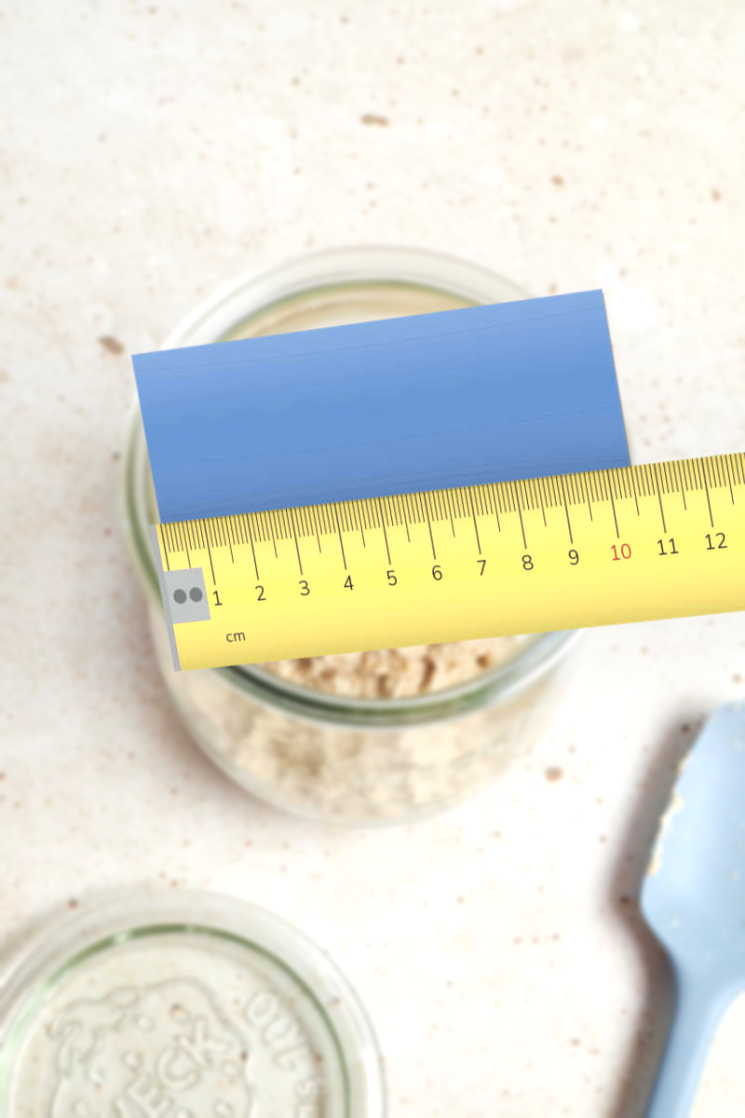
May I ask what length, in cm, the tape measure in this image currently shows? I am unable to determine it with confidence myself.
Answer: 10.5 cm
